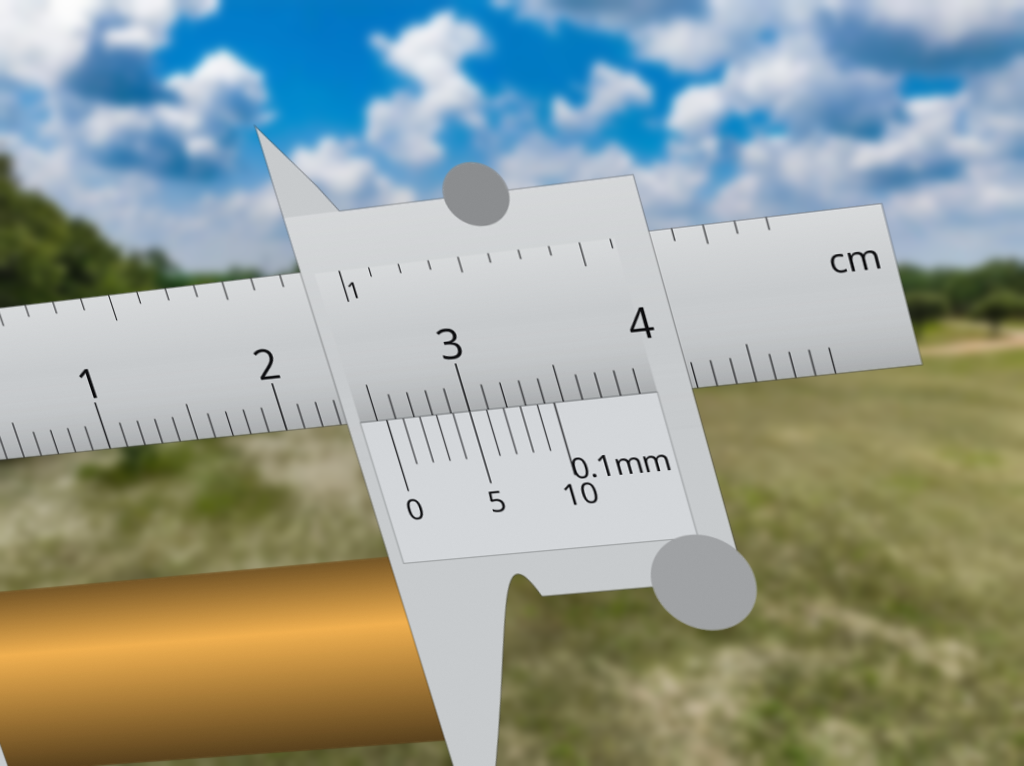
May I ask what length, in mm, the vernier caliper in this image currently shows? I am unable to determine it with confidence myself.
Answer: 25.5 mm
